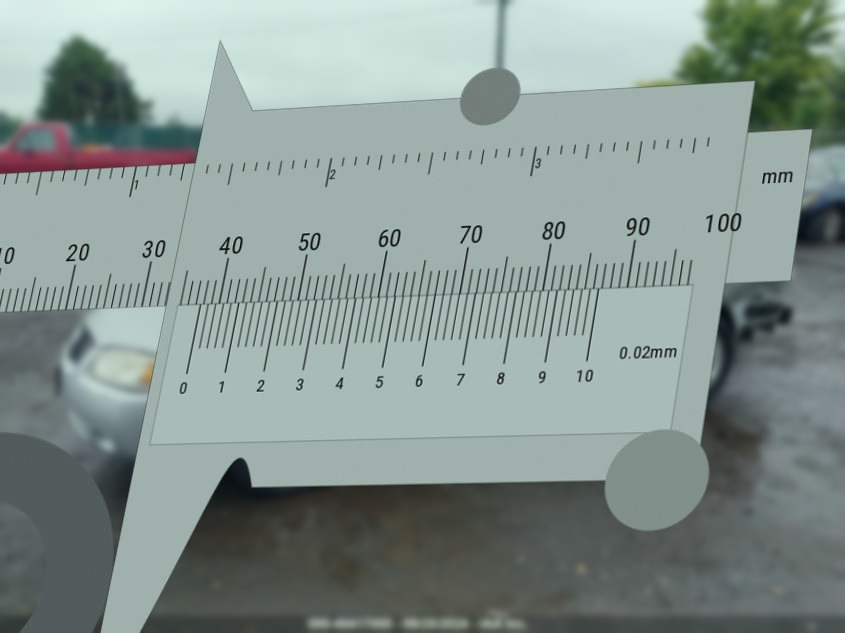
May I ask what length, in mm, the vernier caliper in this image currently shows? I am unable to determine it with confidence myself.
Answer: 37.6 mm
